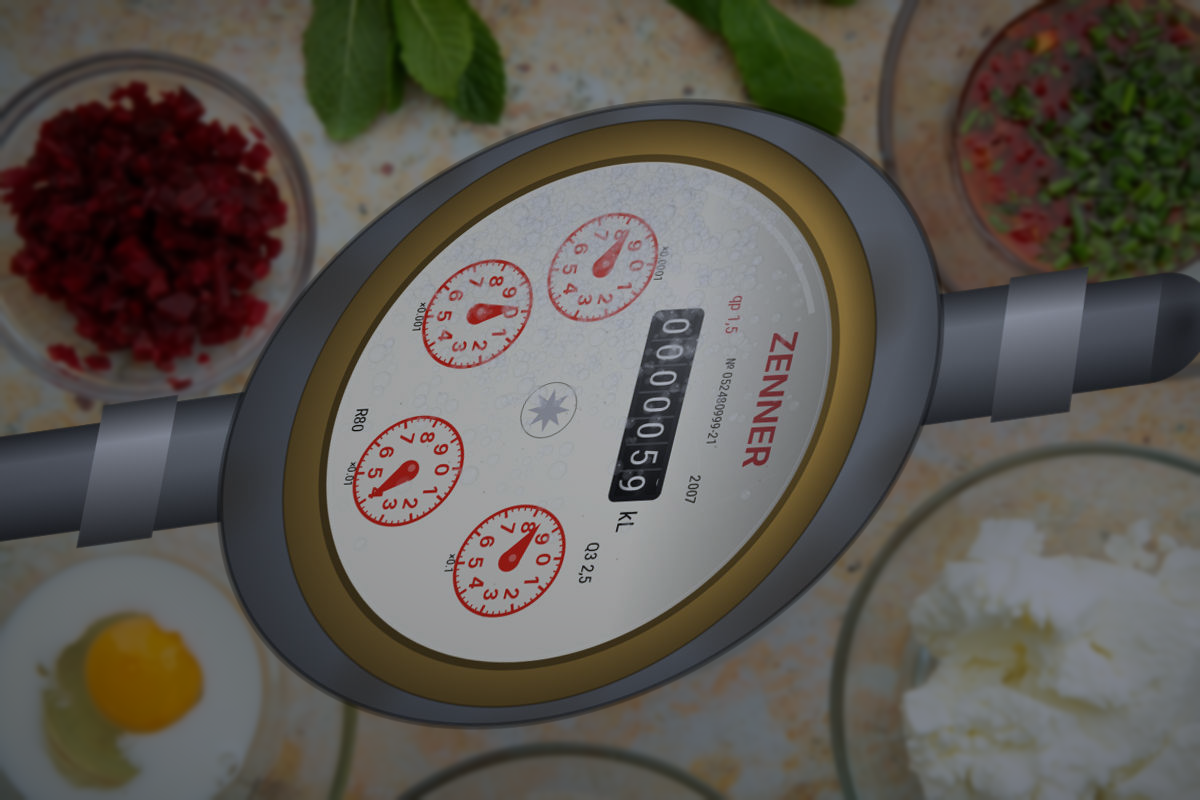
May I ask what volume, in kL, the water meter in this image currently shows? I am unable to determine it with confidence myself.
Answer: 58.8398 kL
